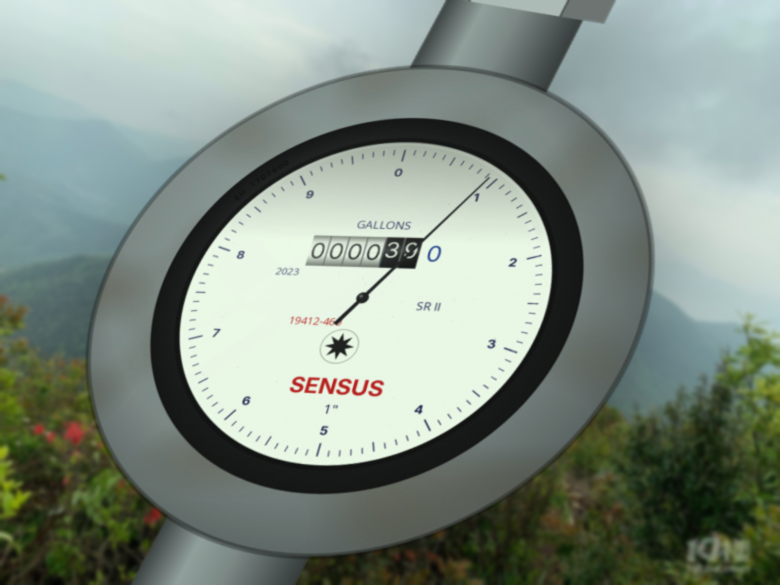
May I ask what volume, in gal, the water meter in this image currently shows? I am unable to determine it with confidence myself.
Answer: 390.9 gal
